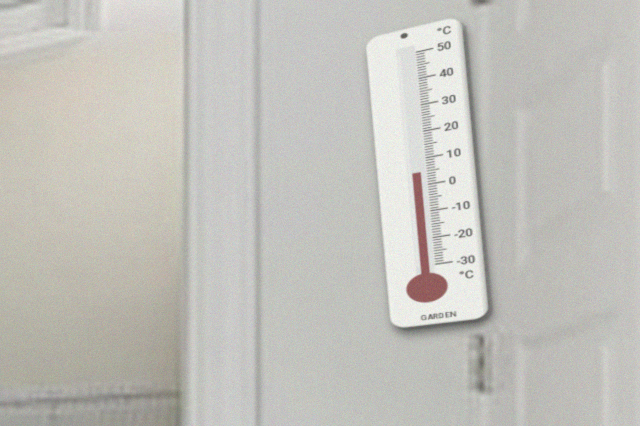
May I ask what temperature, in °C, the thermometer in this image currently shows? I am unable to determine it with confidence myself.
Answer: 5 °C
